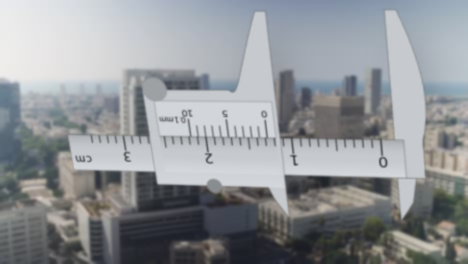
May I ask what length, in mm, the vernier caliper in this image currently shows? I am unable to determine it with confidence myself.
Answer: 12.8 mm
